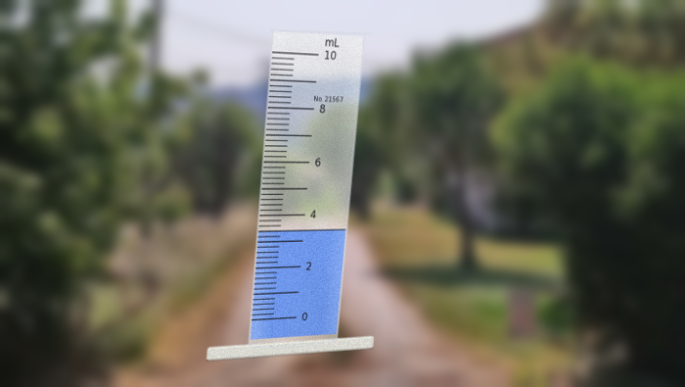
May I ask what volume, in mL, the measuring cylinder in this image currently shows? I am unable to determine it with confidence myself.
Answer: 3.4 mL
